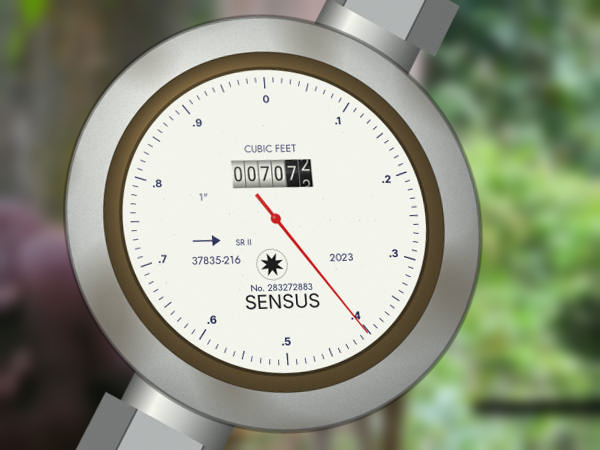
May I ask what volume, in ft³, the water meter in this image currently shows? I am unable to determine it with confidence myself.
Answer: 7072.40 ft³
